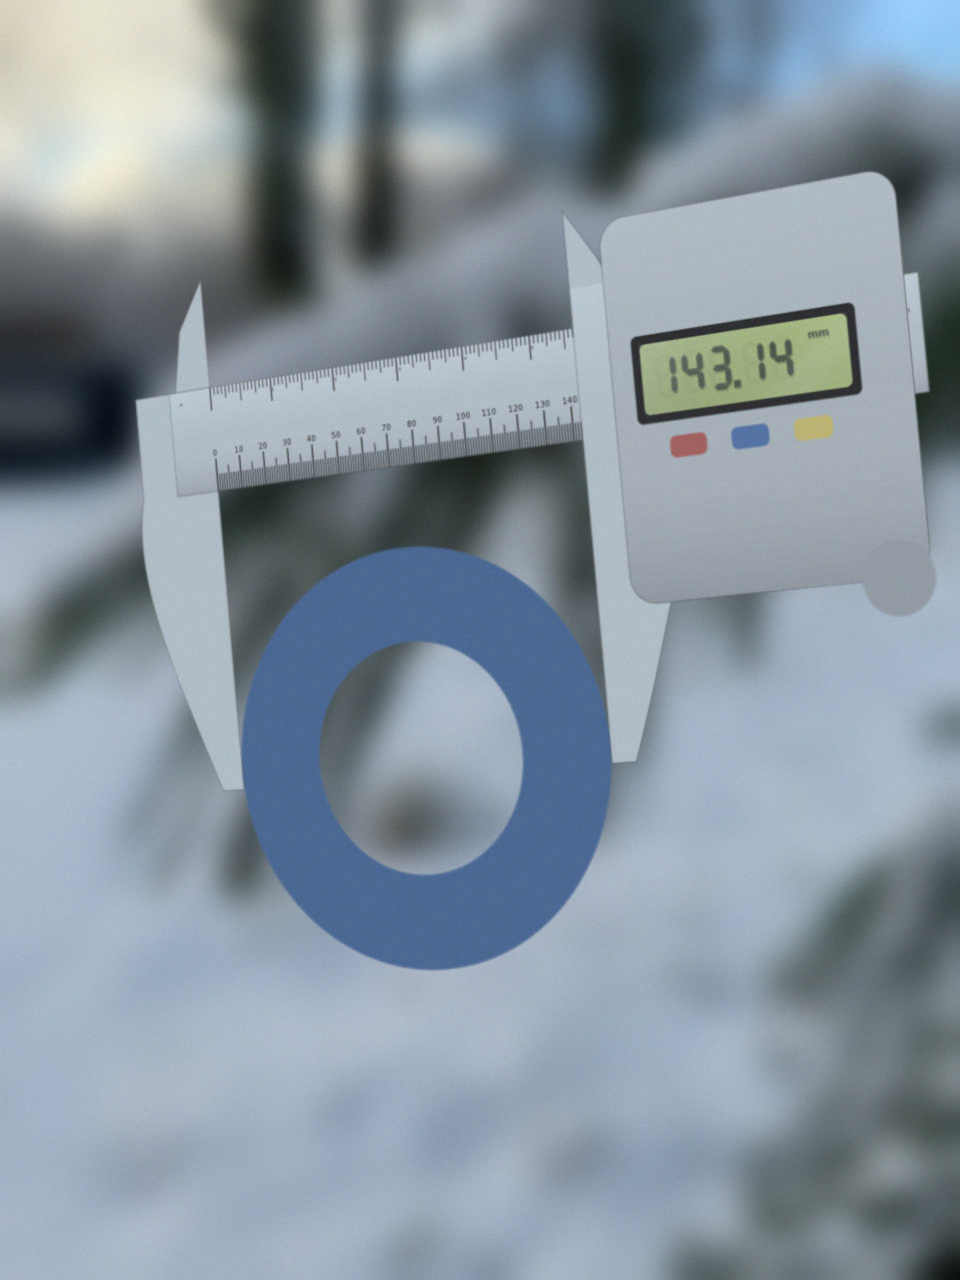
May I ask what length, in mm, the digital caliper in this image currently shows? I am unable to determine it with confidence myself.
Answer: 143.14 mm
